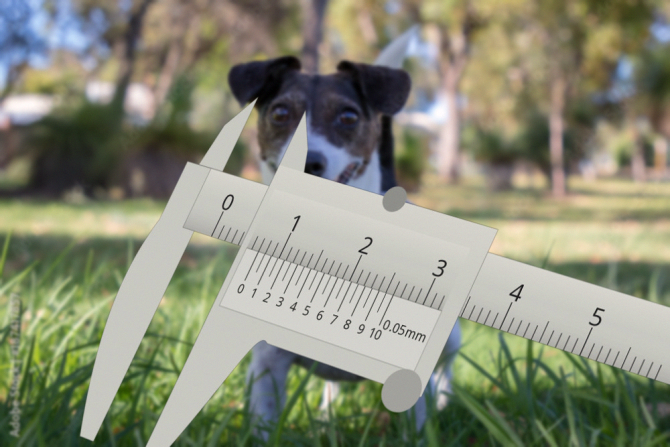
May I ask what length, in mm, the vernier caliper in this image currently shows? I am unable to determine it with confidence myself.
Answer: 7.0 mm
